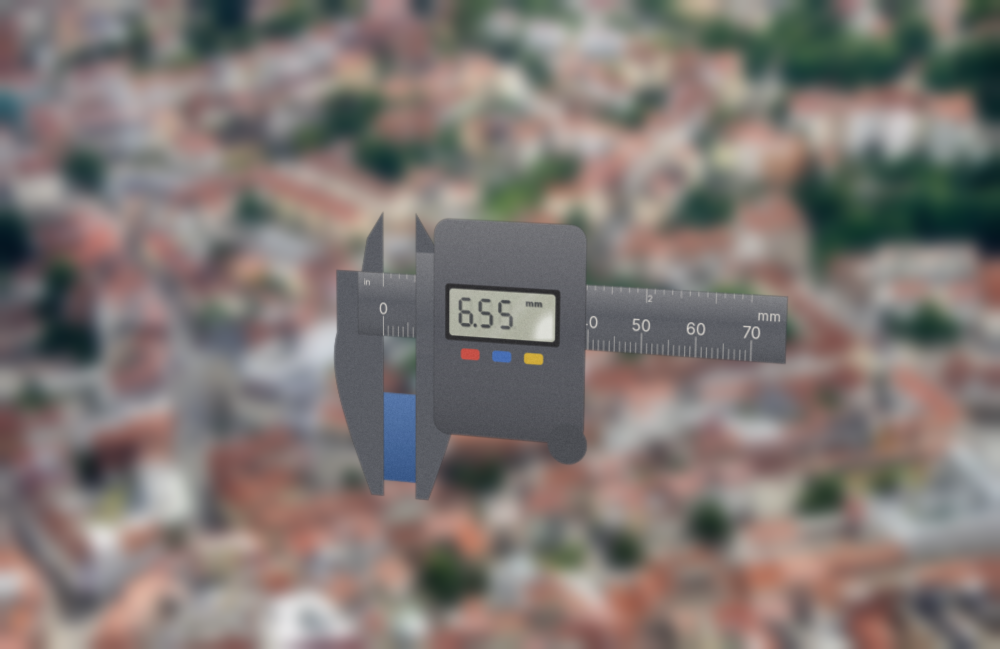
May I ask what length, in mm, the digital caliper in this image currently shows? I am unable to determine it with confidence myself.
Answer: 6.55 mm
